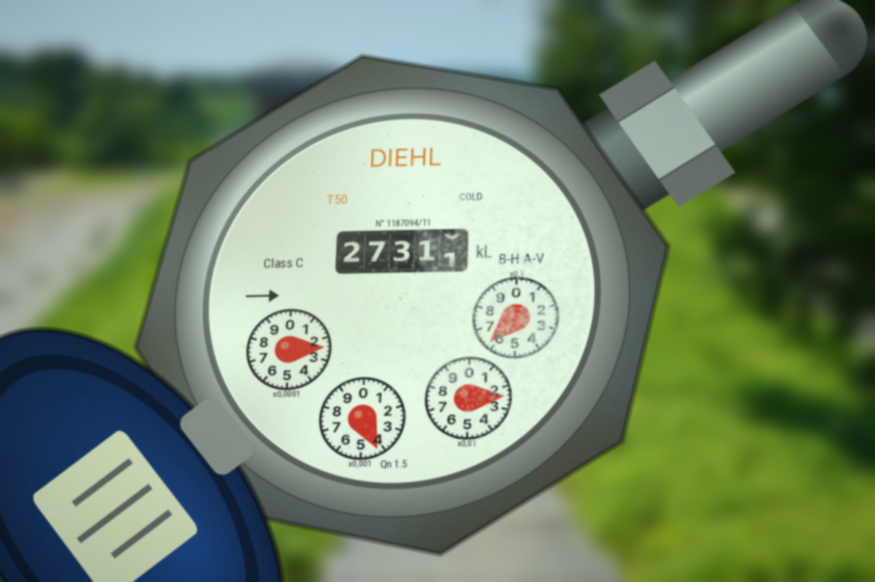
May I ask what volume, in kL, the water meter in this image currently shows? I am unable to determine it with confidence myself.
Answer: 27310.6242 kL
